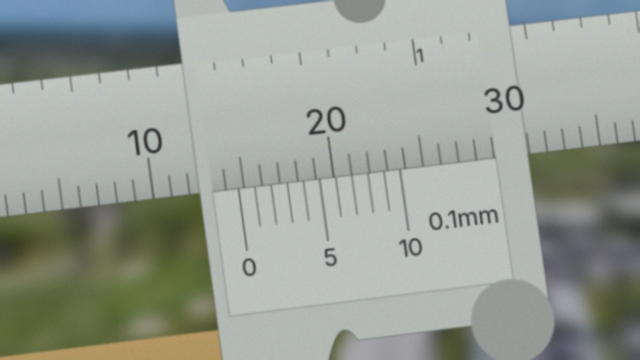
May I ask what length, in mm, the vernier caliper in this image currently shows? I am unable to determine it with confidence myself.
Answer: 14.7 mm
